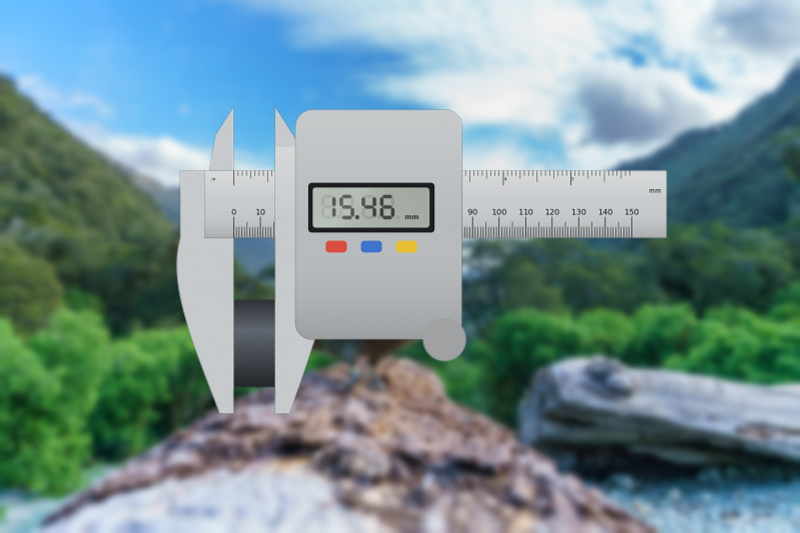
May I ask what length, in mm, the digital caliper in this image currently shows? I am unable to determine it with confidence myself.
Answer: 15.46 mm
